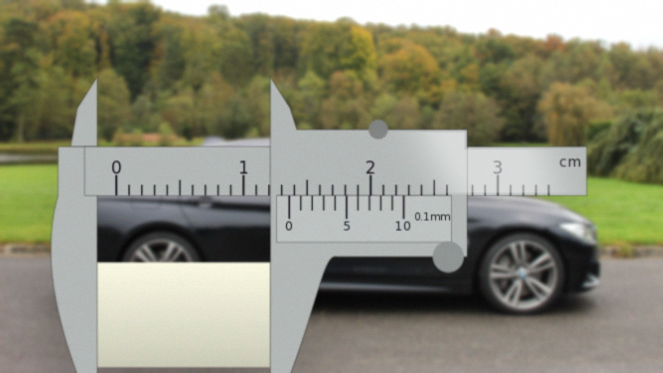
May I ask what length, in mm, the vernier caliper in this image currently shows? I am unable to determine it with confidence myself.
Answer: 13.6 mm
